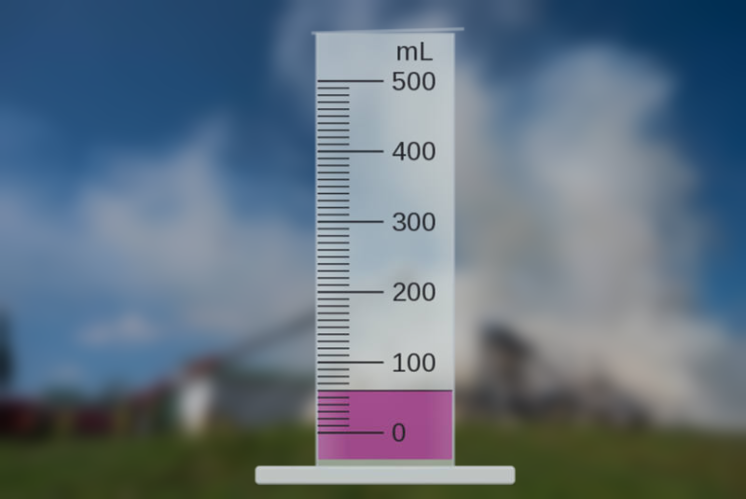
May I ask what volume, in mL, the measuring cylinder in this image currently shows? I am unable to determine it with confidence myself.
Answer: 60 mL
